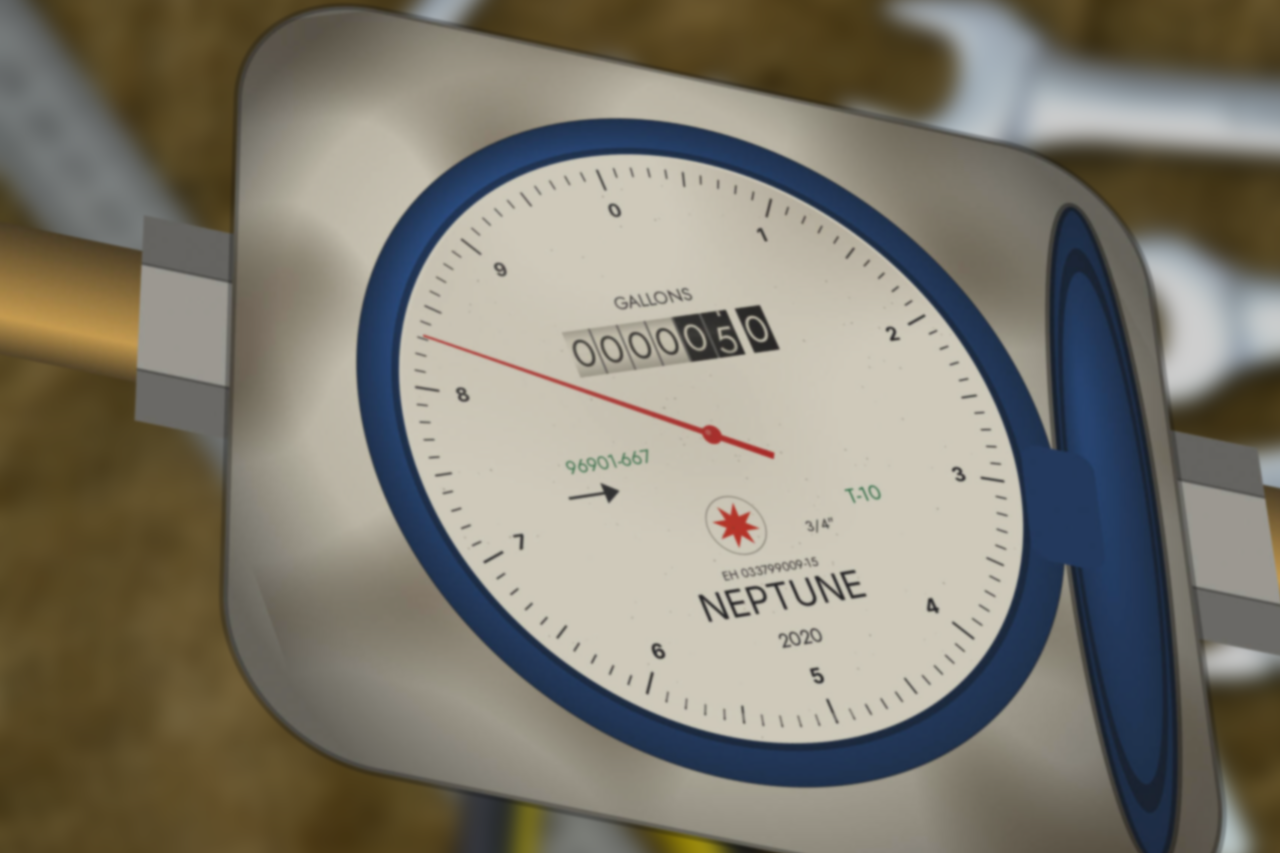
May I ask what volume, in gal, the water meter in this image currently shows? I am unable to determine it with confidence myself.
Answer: 48.3 gal
